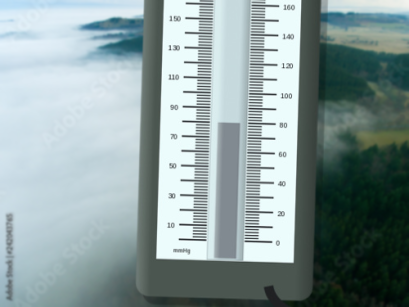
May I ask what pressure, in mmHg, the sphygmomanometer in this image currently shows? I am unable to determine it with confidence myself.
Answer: 80 mmHg
